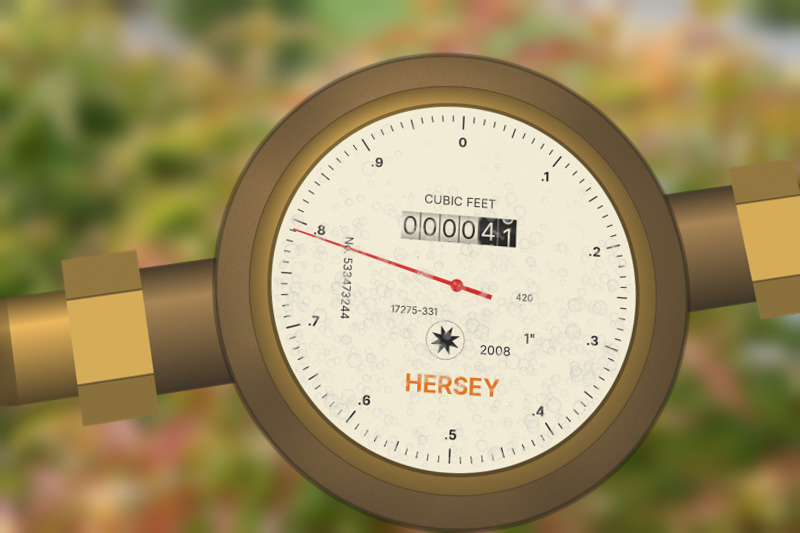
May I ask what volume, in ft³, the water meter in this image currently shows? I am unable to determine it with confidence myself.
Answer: 40.79 ft³
